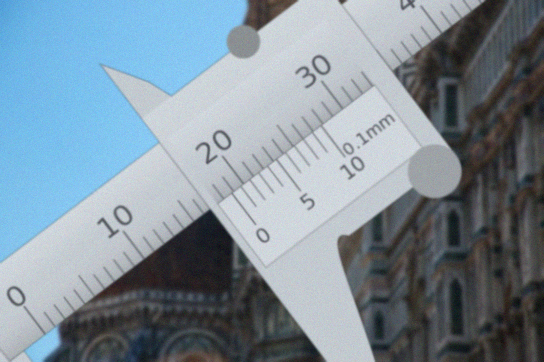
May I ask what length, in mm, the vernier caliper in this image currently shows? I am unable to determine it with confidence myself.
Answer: 18.8 mm
